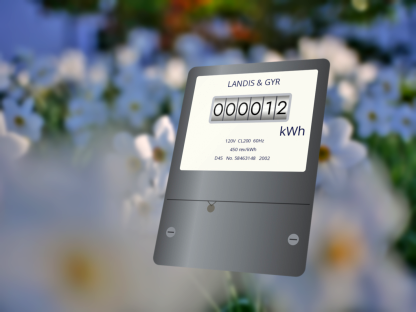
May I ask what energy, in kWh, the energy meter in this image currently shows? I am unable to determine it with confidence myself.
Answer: 12 kWh
